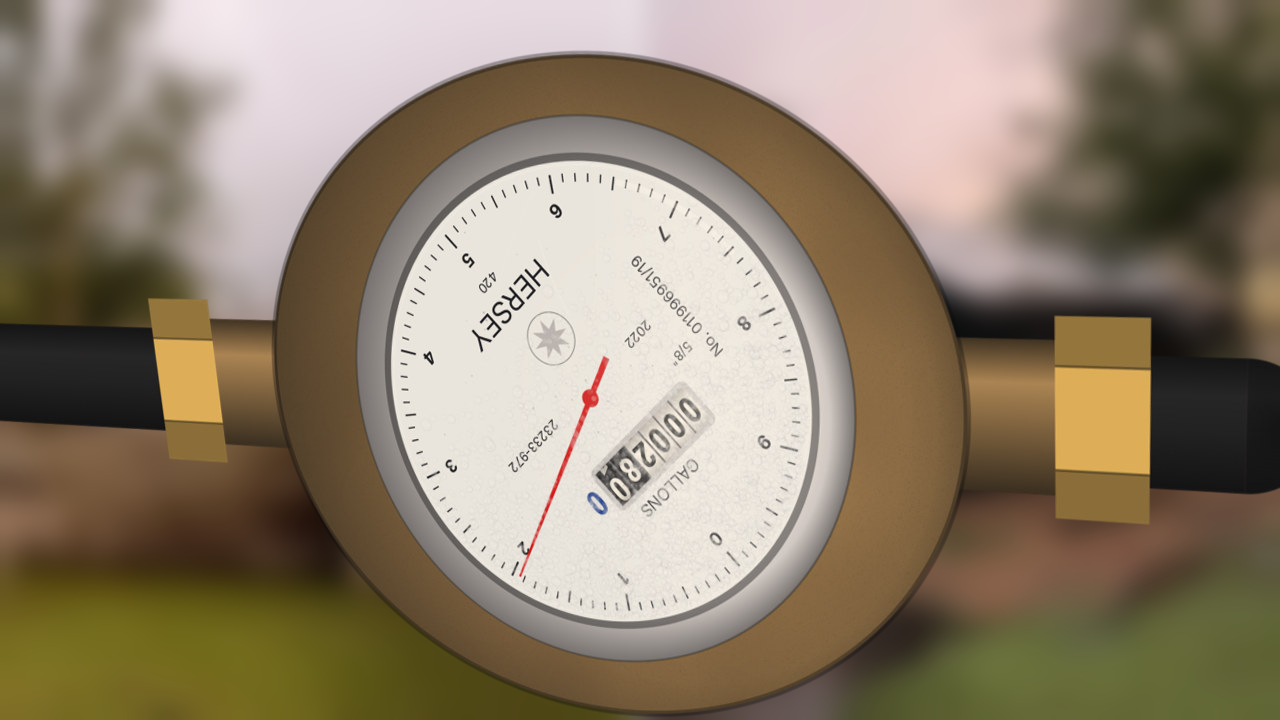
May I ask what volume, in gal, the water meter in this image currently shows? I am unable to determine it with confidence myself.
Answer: 2801.9 gal
